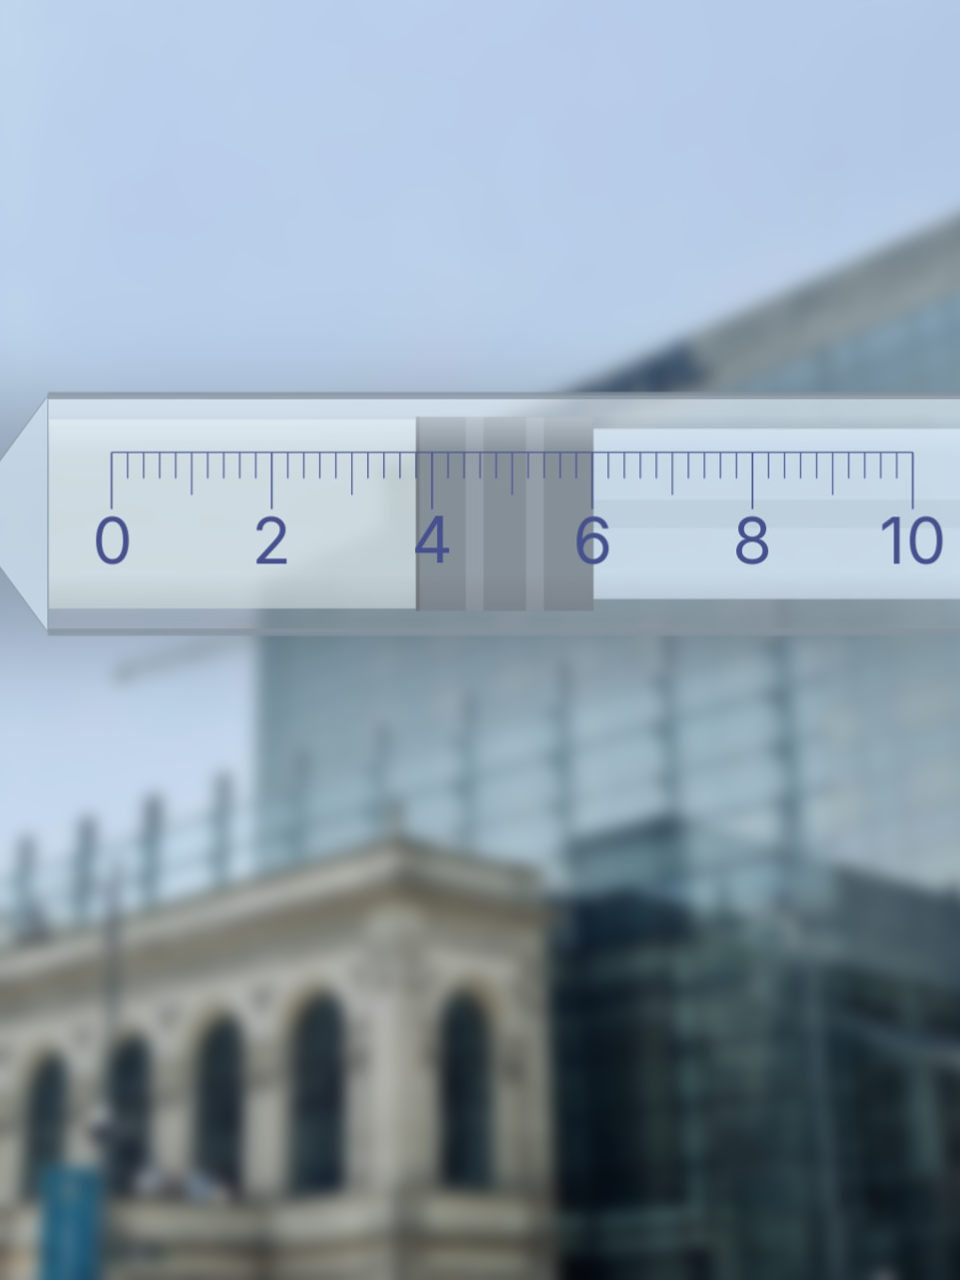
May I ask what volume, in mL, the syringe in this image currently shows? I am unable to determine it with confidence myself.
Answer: 3.8 mL
